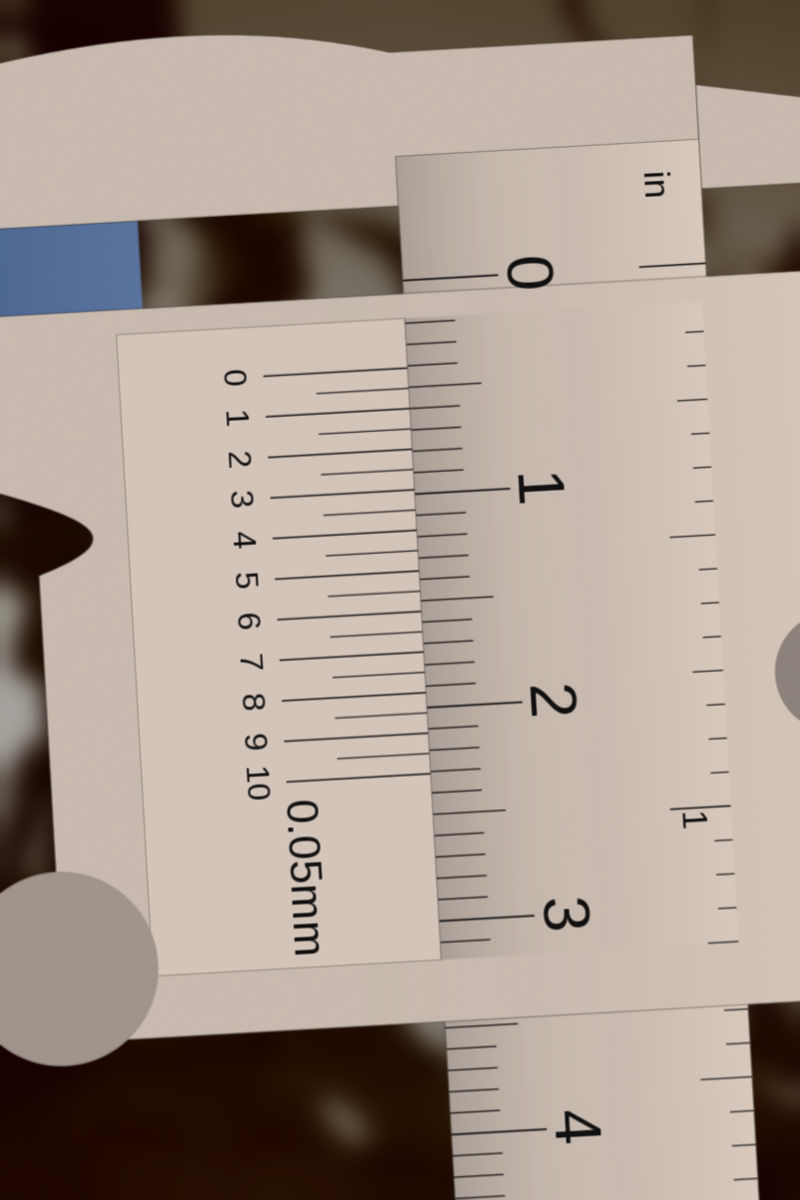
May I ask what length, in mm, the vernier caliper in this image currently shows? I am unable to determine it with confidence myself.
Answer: 4.1 mm
